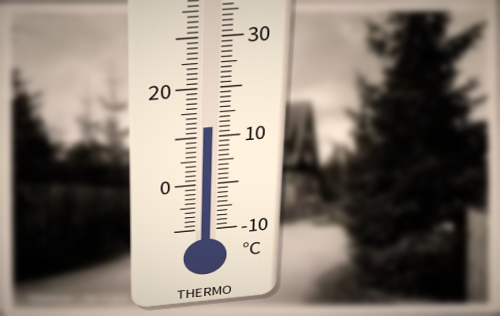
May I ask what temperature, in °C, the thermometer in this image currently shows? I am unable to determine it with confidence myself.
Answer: 12 °C
